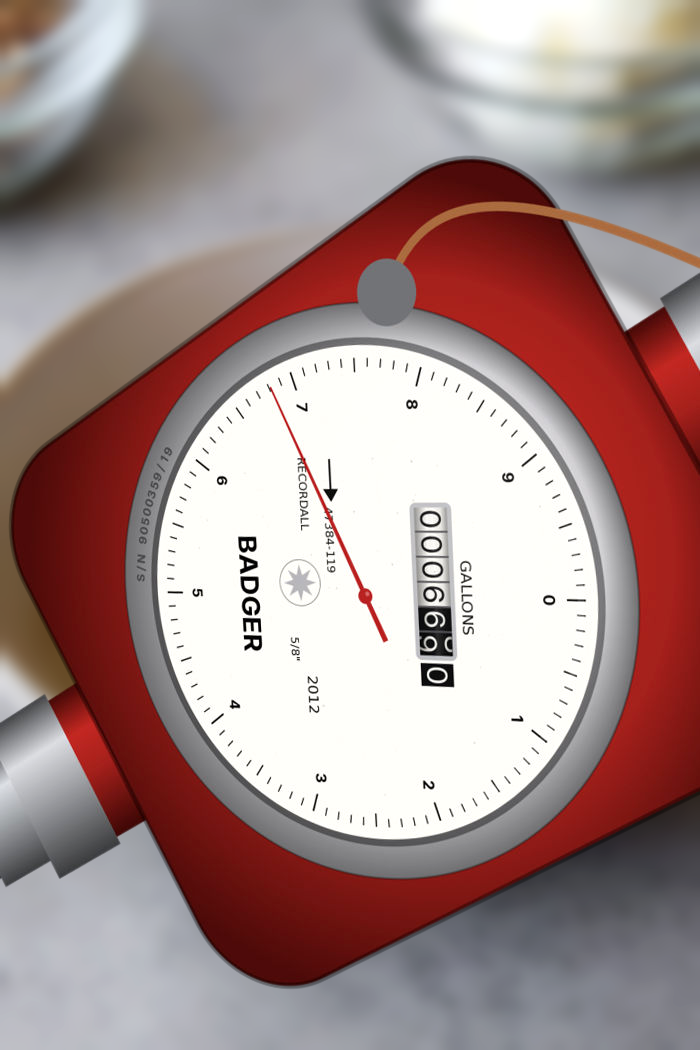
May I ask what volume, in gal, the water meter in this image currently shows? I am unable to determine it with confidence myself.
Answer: 6686.8 gal
